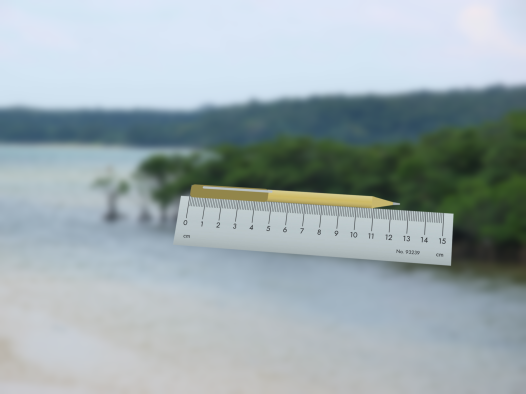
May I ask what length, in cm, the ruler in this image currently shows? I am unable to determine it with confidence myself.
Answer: 12.5 cm
